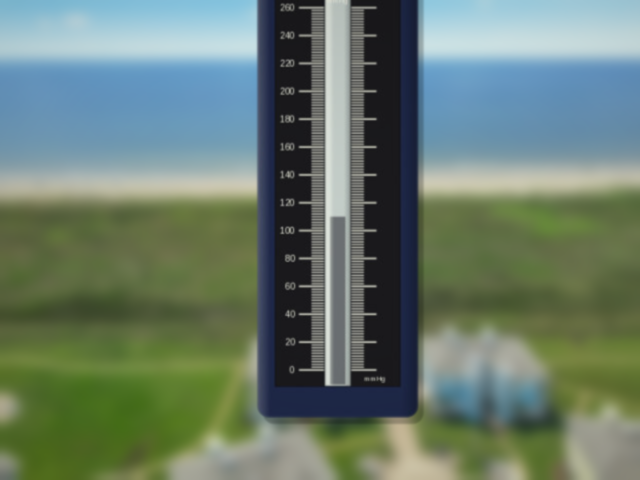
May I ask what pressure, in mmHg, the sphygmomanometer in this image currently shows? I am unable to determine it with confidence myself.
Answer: 110 mmHg
